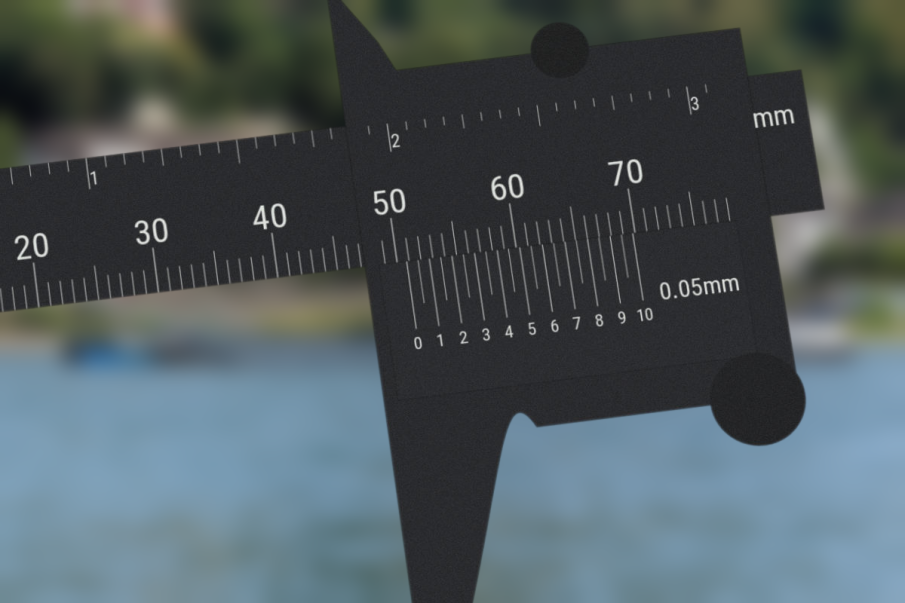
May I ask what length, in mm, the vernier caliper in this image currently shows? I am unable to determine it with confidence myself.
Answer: 50.8 mm
